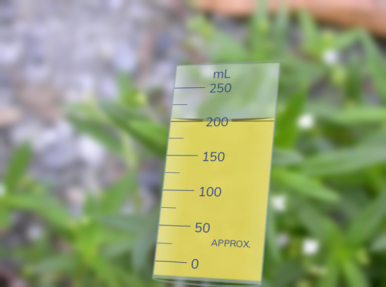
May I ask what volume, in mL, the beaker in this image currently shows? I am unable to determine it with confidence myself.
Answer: 200 mL
